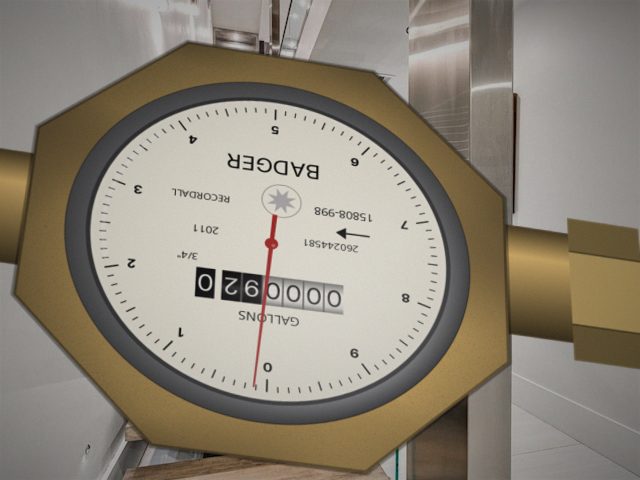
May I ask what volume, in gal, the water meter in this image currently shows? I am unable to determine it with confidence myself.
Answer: 920.1 gal
